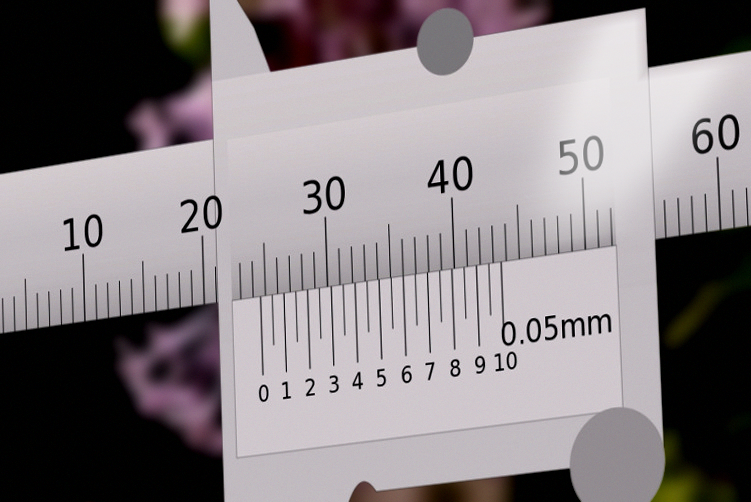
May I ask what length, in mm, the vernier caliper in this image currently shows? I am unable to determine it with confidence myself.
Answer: 24.6 mm
